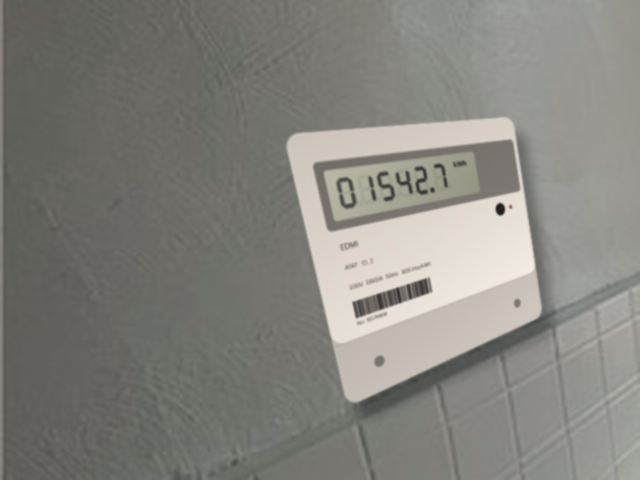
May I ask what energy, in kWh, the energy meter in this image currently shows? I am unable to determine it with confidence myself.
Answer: 1542.7 kWh
